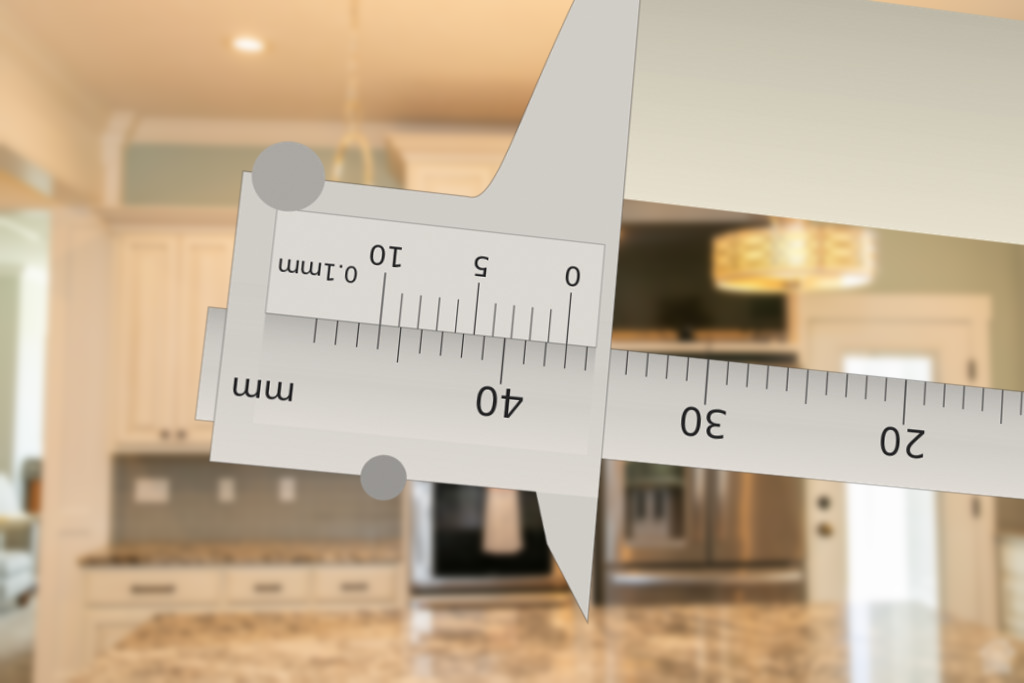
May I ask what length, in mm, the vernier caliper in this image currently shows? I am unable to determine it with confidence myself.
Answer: 37.0 mm
